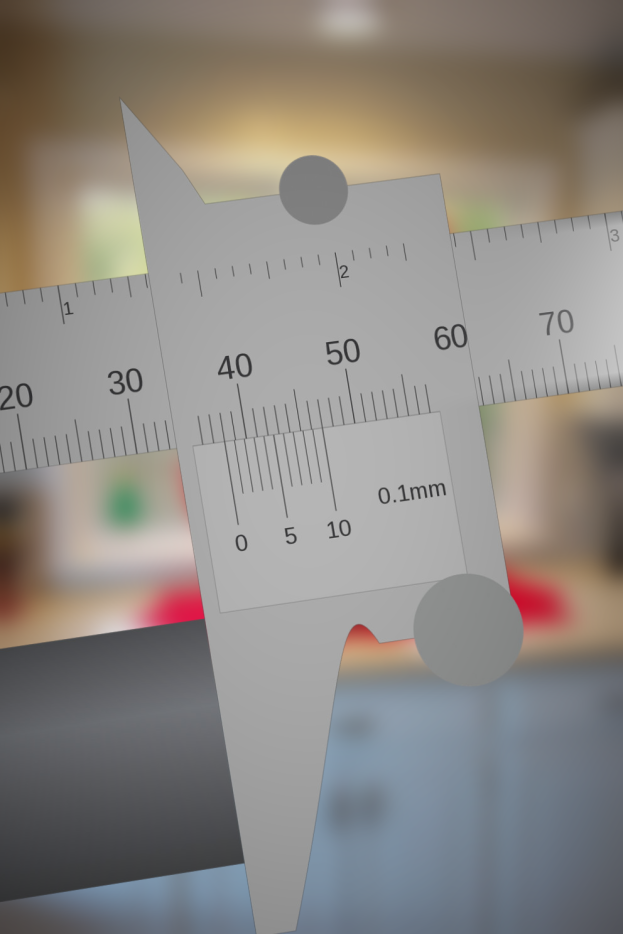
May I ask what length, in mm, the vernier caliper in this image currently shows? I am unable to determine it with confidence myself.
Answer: 38.0 mm
